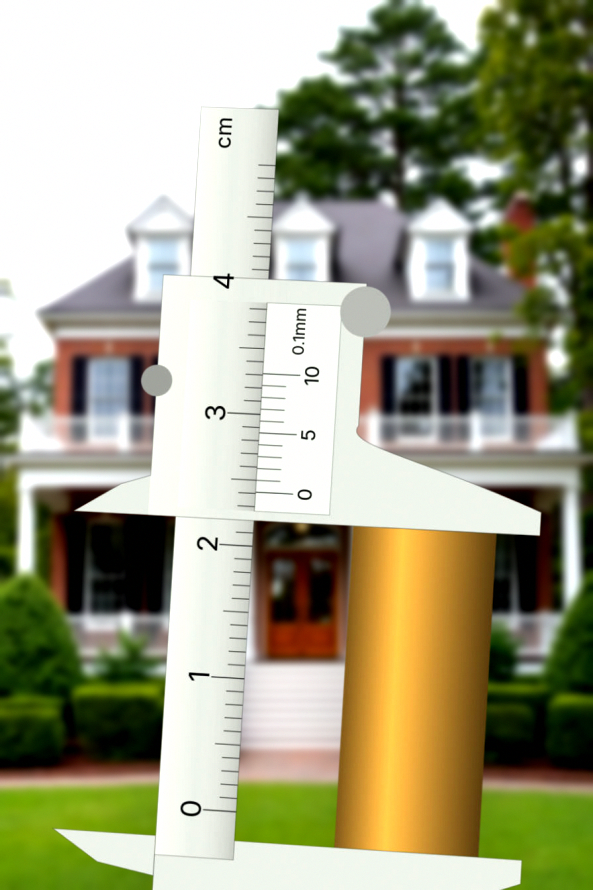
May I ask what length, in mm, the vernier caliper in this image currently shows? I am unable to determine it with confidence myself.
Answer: 24.1 mm
